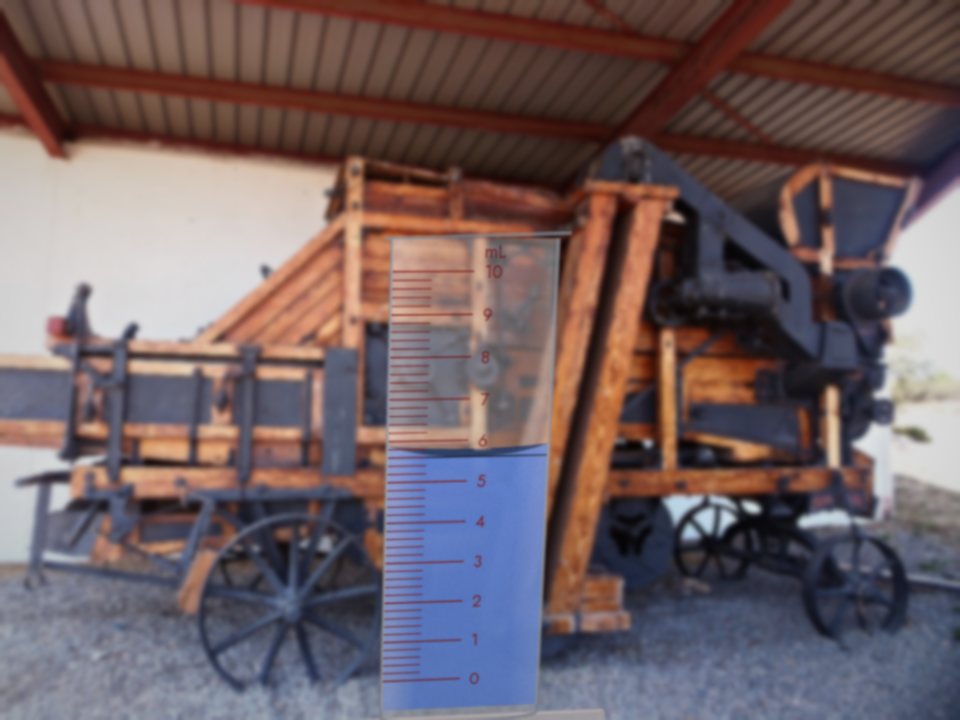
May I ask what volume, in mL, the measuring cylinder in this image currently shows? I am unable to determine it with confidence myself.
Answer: 5.6 mL
